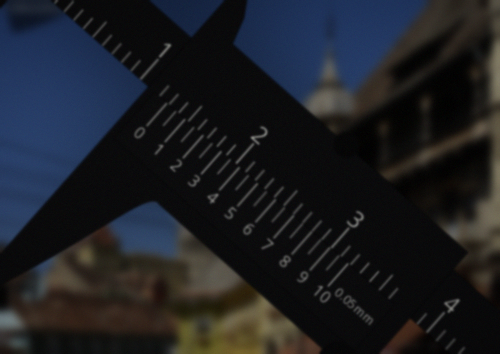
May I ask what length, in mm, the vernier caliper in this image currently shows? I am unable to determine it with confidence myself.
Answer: 12.8 mm
